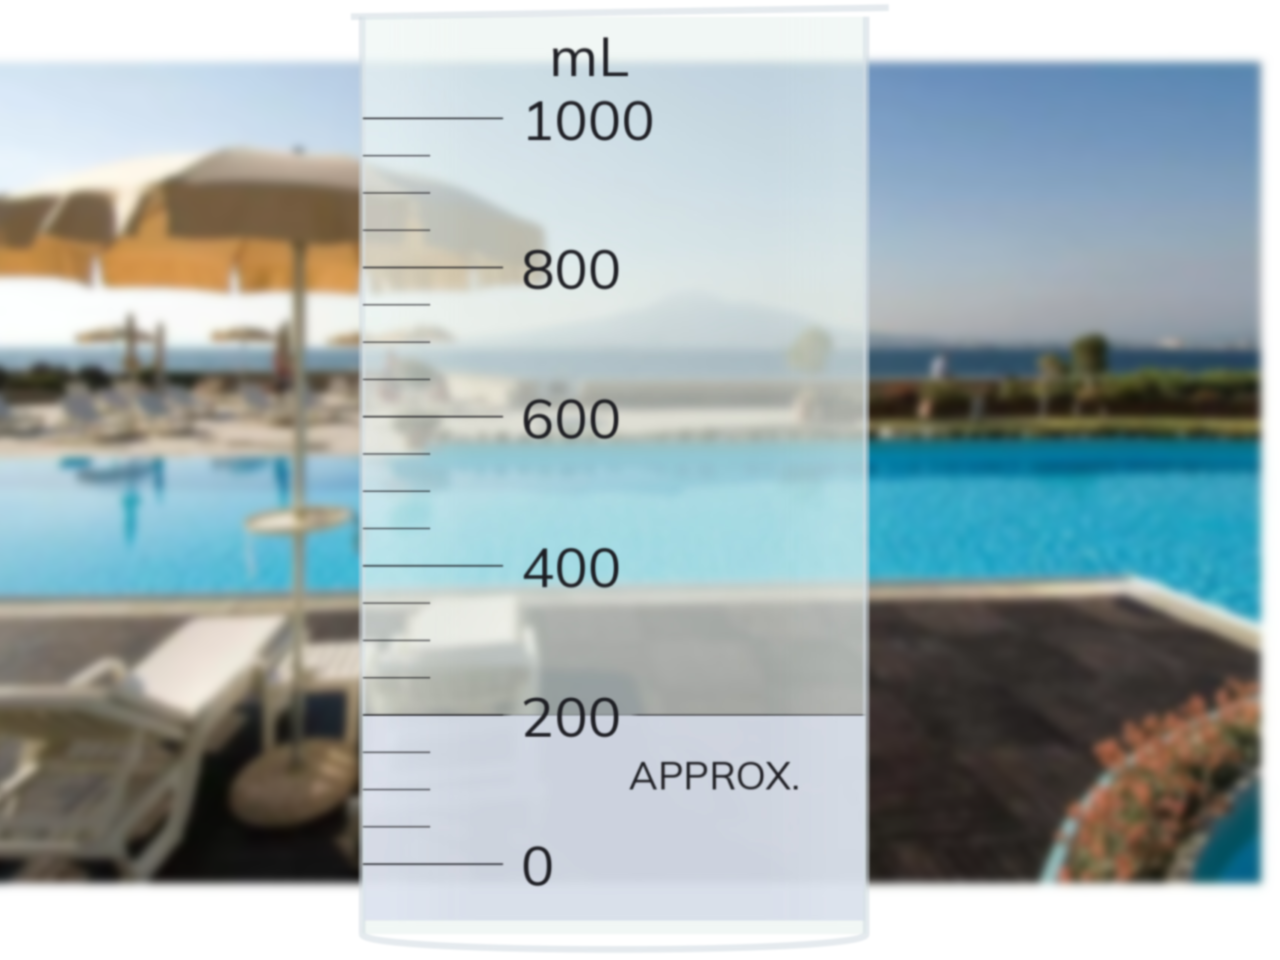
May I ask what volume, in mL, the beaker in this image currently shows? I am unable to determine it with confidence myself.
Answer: 200 mL
